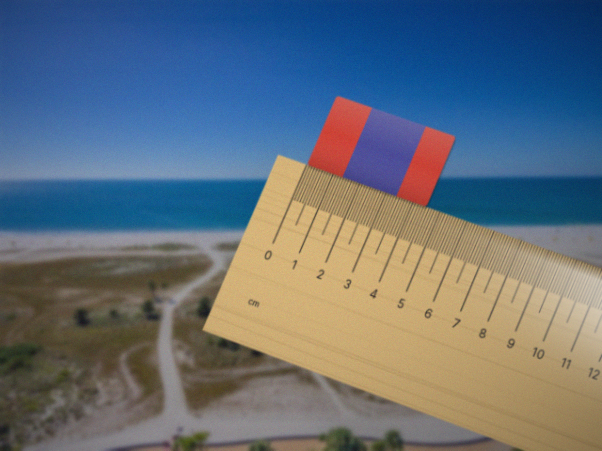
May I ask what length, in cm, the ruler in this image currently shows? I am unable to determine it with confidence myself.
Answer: 4.5 cm
